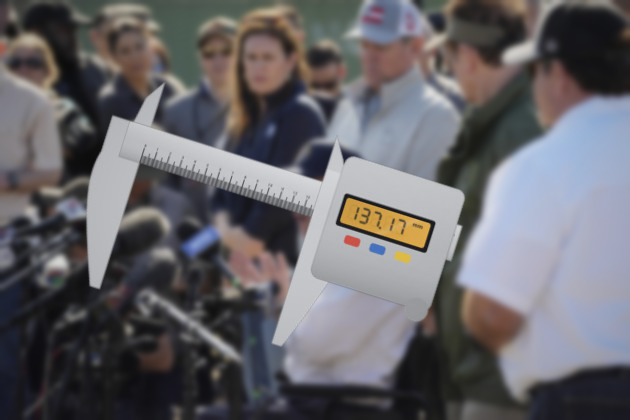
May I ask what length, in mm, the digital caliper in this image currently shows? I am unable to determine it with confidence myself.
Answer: 137.17 mm
